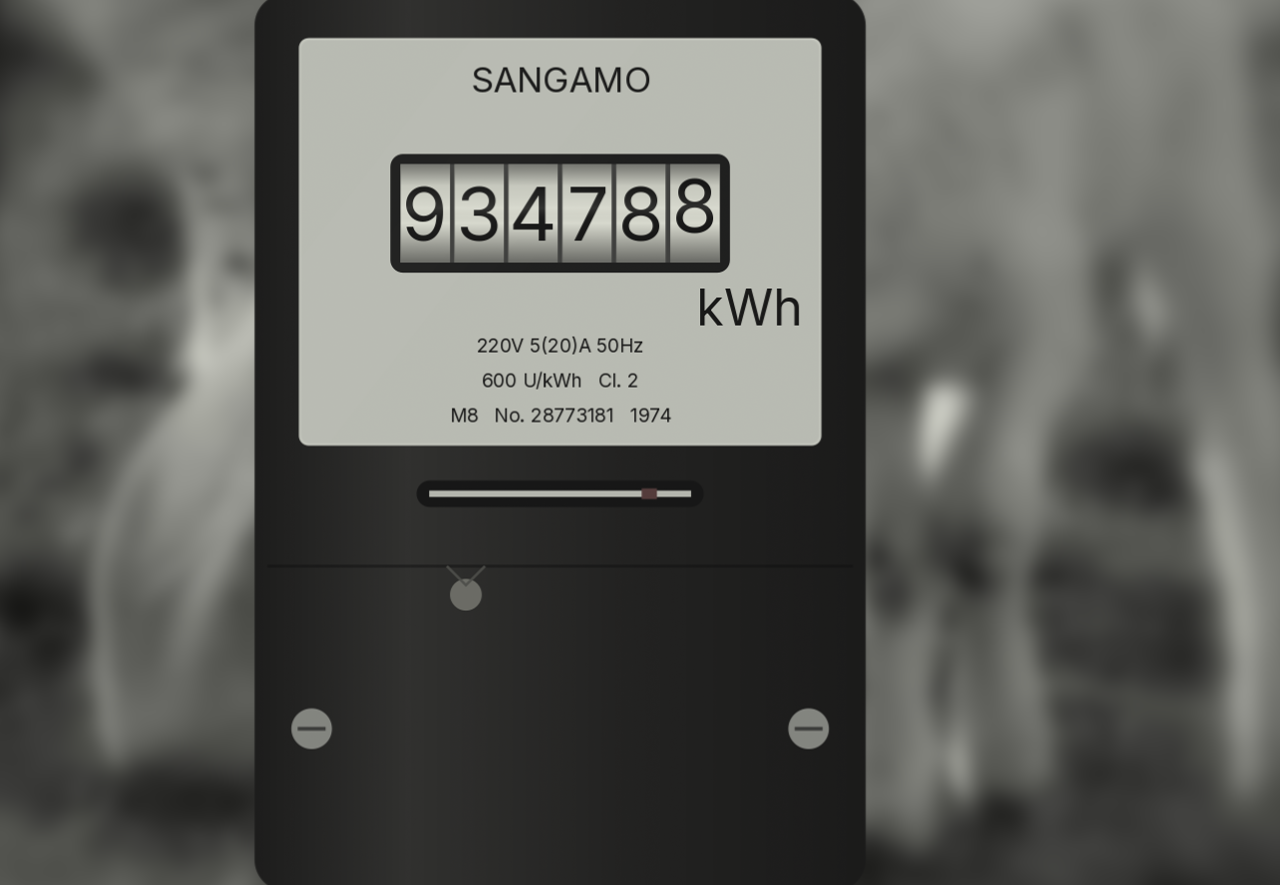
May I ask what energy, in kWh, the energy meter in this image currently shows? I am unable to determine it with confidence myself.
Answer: 934788 kWh
